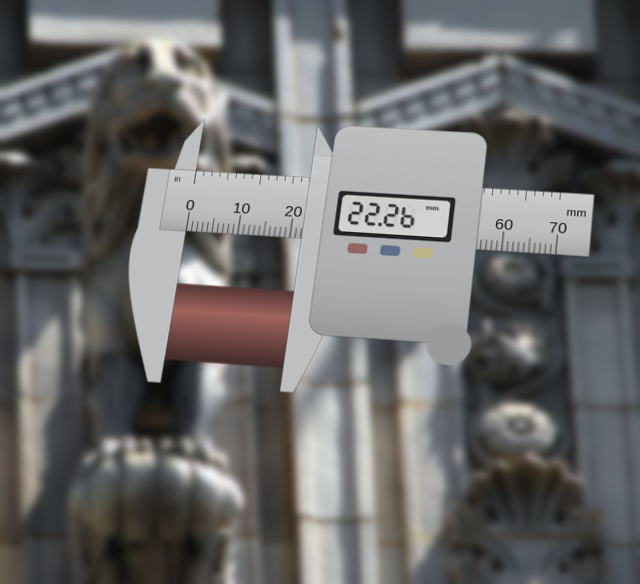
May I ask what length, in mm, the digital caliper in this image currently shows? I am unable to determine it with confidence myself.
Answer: 22.26 mm
